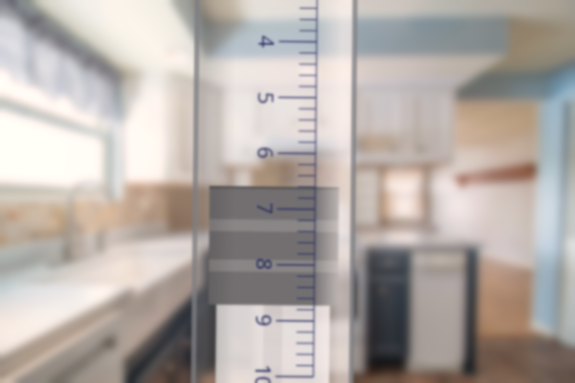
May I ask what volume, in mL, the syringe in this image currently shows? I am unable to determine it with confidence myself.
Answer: 6.6 mL
